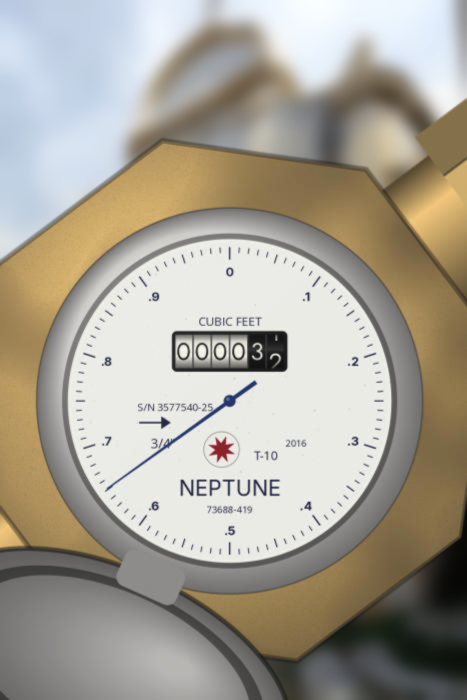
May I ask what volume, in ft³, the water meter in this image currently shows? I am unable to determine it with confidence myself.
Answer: 31.65 ft³
